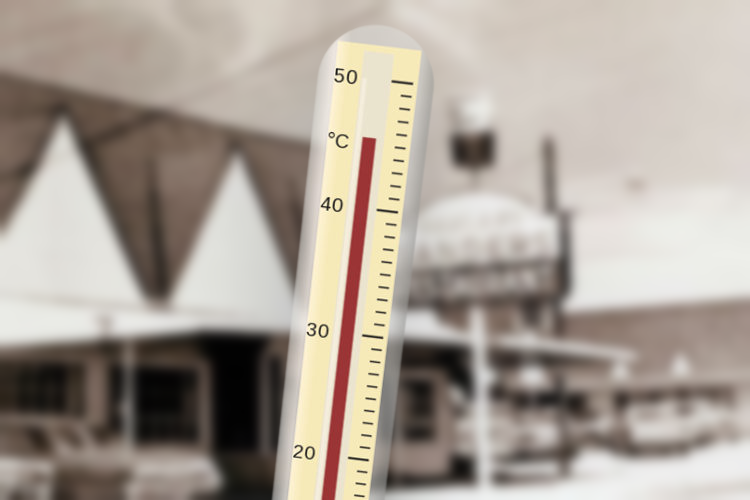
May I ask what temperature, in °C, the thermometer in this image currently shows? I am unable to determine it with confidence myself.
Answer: 45.5 °C
